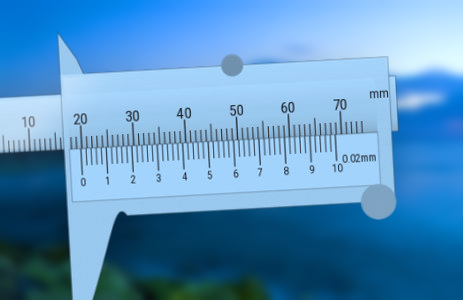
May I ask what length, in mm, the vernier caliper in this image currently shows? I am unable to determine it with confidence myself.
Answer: 19.8 mm
